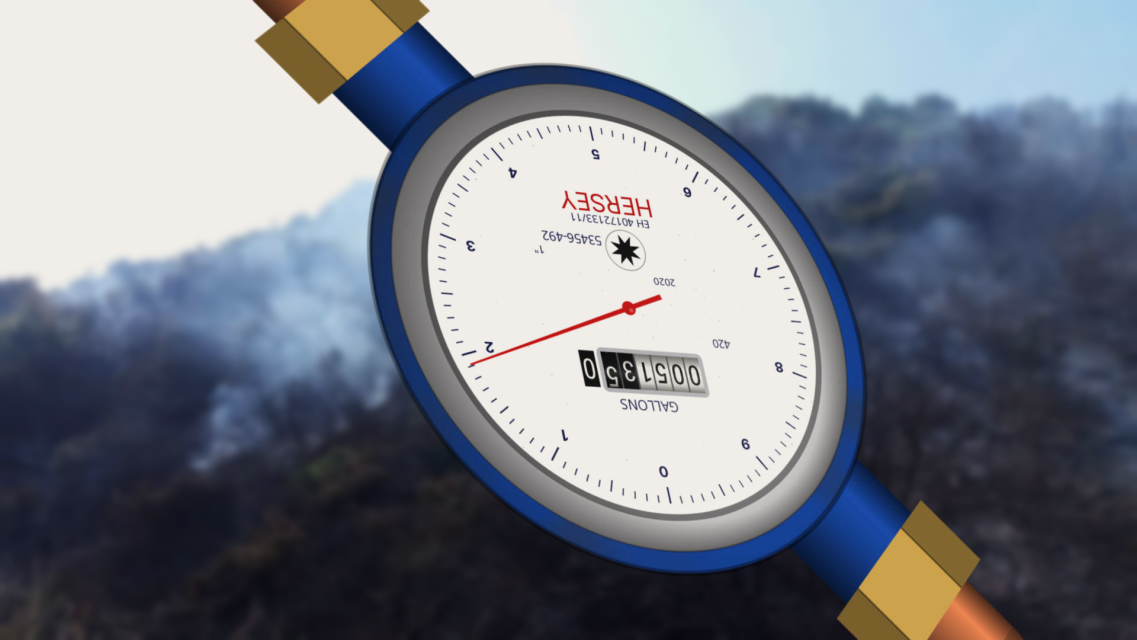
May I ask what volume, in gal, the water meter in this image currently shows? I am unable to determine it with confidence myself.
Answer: 51351.9 gal
